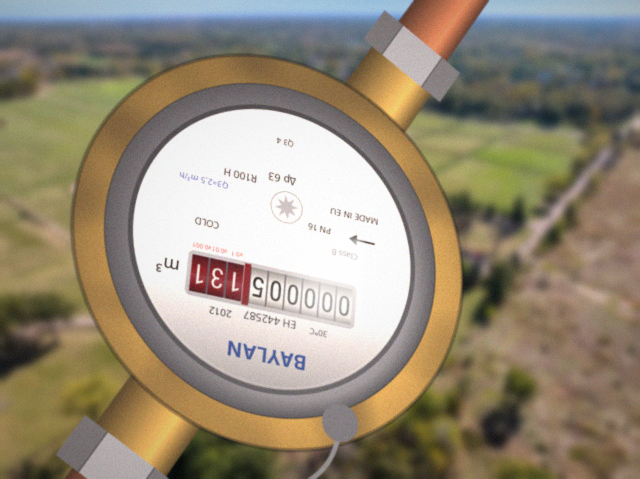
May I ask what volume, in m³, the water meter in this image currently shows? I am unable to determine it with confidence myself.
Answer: 5.131 m³
